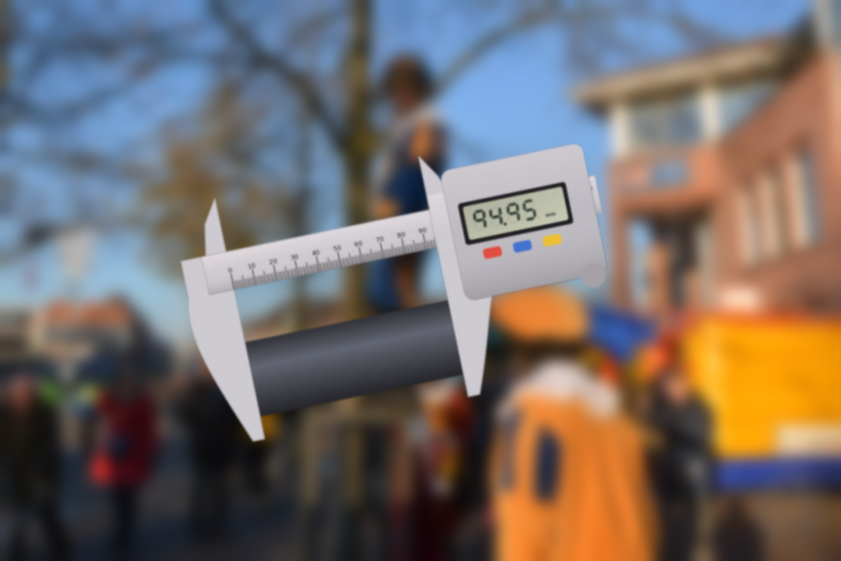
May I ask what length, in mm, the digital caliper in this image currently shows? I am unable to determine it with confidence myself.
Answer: 94.95 mm
